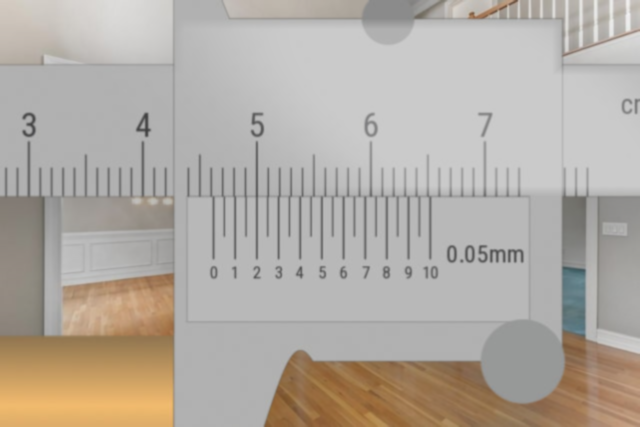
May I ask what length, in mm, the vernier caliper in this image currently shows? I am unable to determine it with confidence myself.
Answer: 46.2 mm
